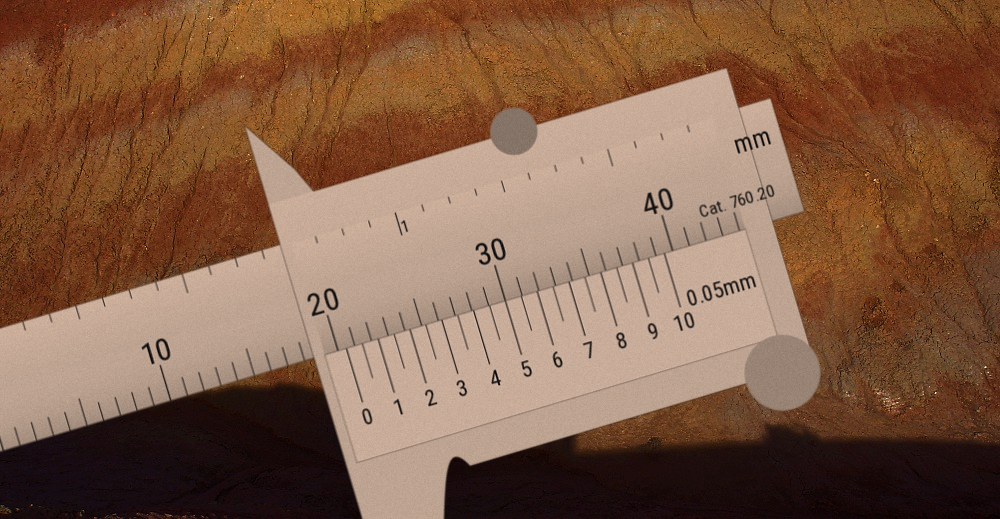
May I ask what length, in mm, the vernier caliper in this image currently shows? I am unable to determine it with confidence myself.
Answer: 20.5 mm
